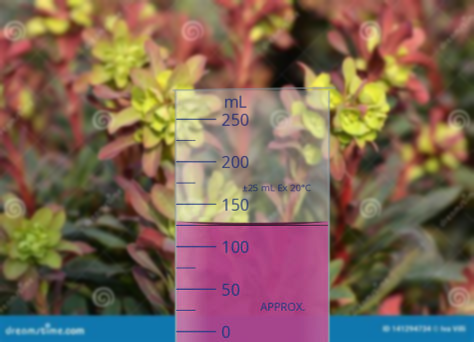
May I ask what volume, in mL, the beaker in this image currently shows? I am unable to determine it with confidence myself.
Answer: 125 mL
